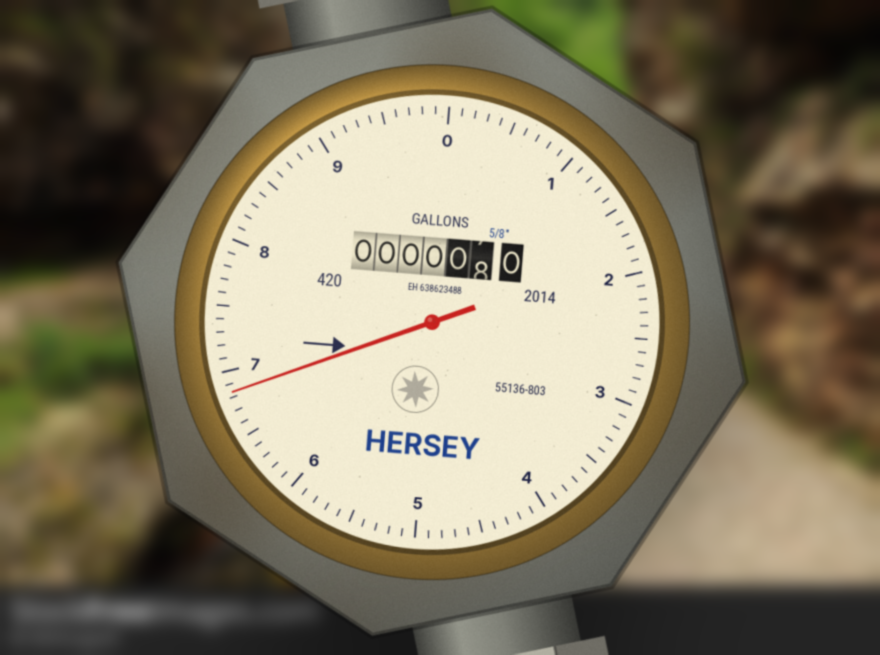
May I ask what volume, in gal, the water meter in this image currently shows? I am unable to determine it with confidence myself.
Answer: 76.8 gal
